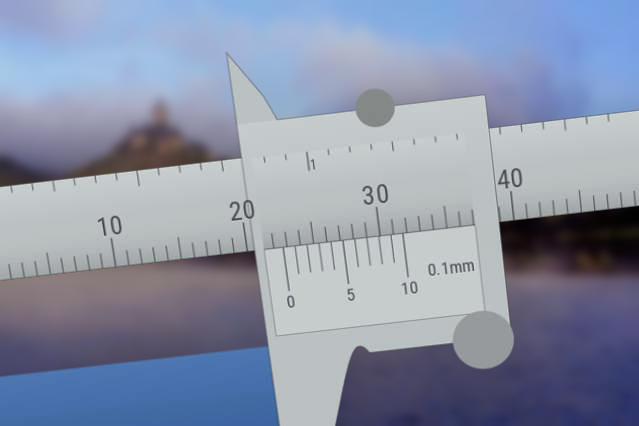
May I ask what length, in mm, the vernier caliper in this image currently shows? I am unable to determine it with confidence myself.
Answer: 22.7 mm
